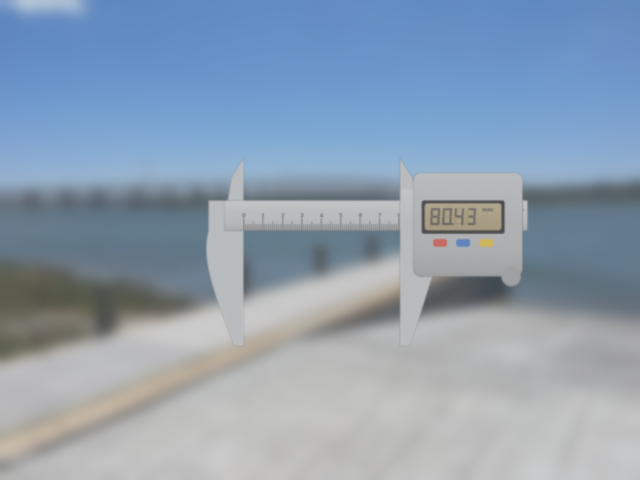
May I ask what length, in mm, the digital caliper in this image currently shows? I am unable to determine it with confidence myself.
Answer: 80.43 mm
